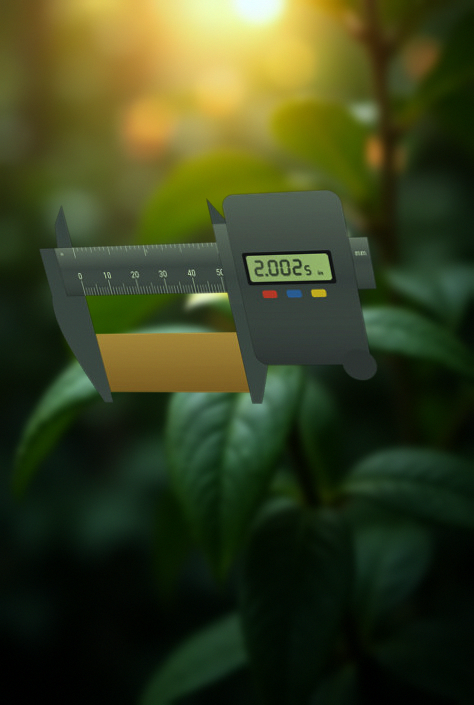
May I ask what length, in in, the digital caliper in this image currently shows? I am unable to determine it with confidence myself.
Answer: 2.0025 in
